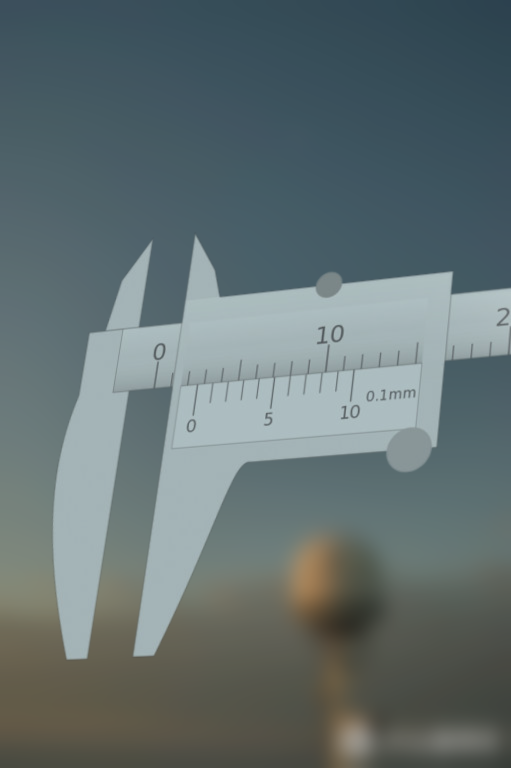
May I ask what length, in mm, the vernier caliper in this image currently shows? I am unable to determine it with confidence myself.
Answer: 2.6 mm
